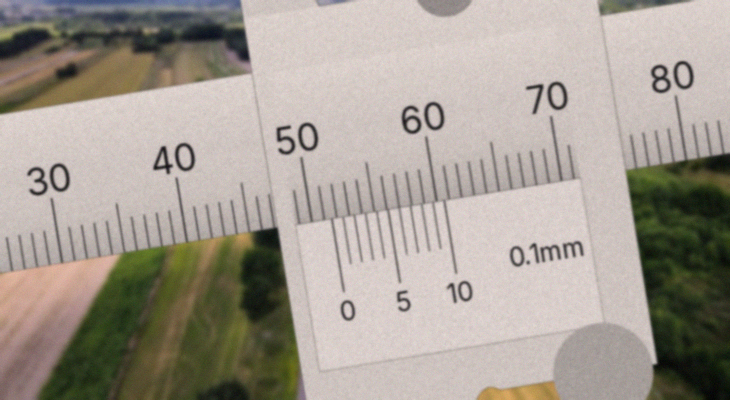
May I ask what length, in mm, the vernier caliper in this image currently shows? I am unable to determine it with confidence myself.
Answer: 51.6 mm
